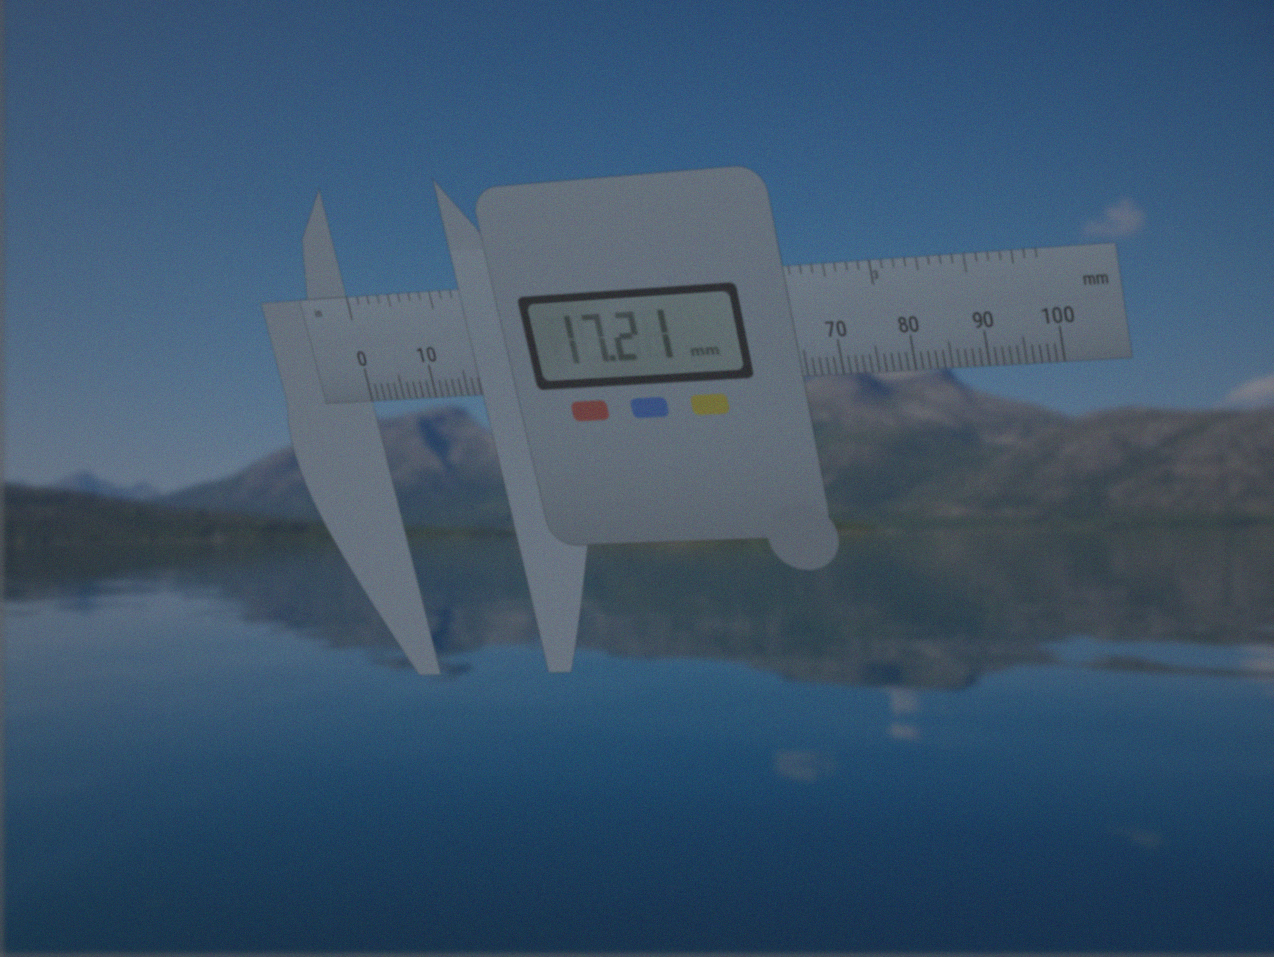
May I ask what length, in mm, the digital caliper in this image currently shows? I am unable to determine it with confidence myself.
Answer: 17.21 mm
